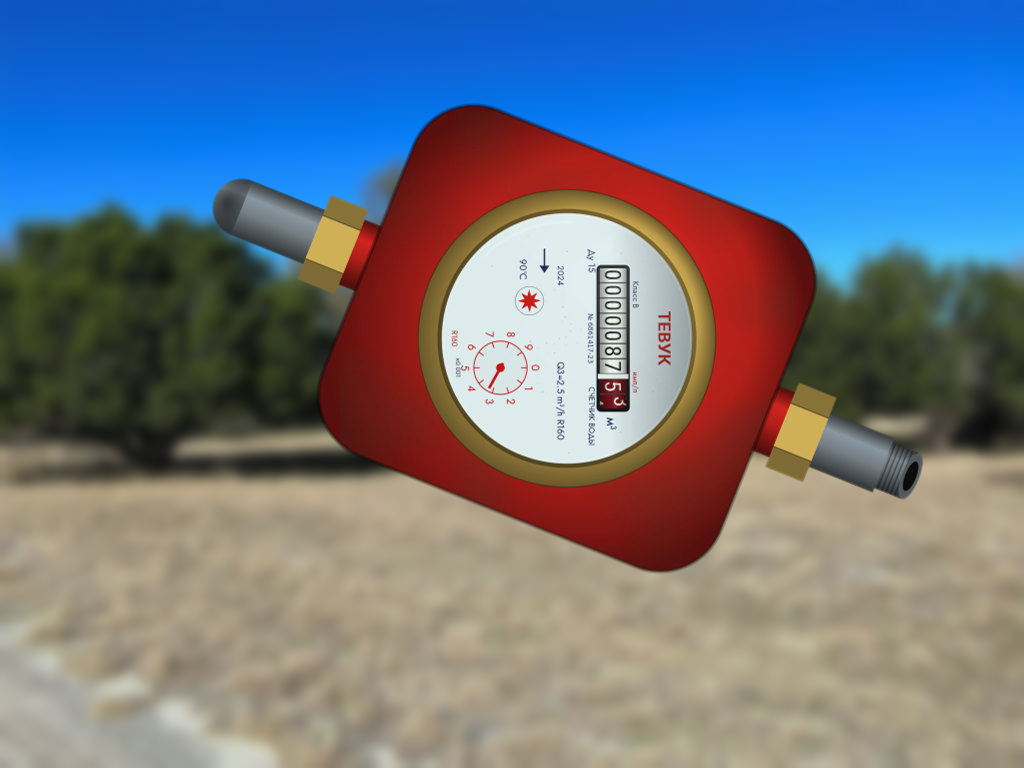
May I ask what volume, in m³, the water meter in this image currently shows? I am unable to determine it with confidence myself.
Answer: 87.533 m³
